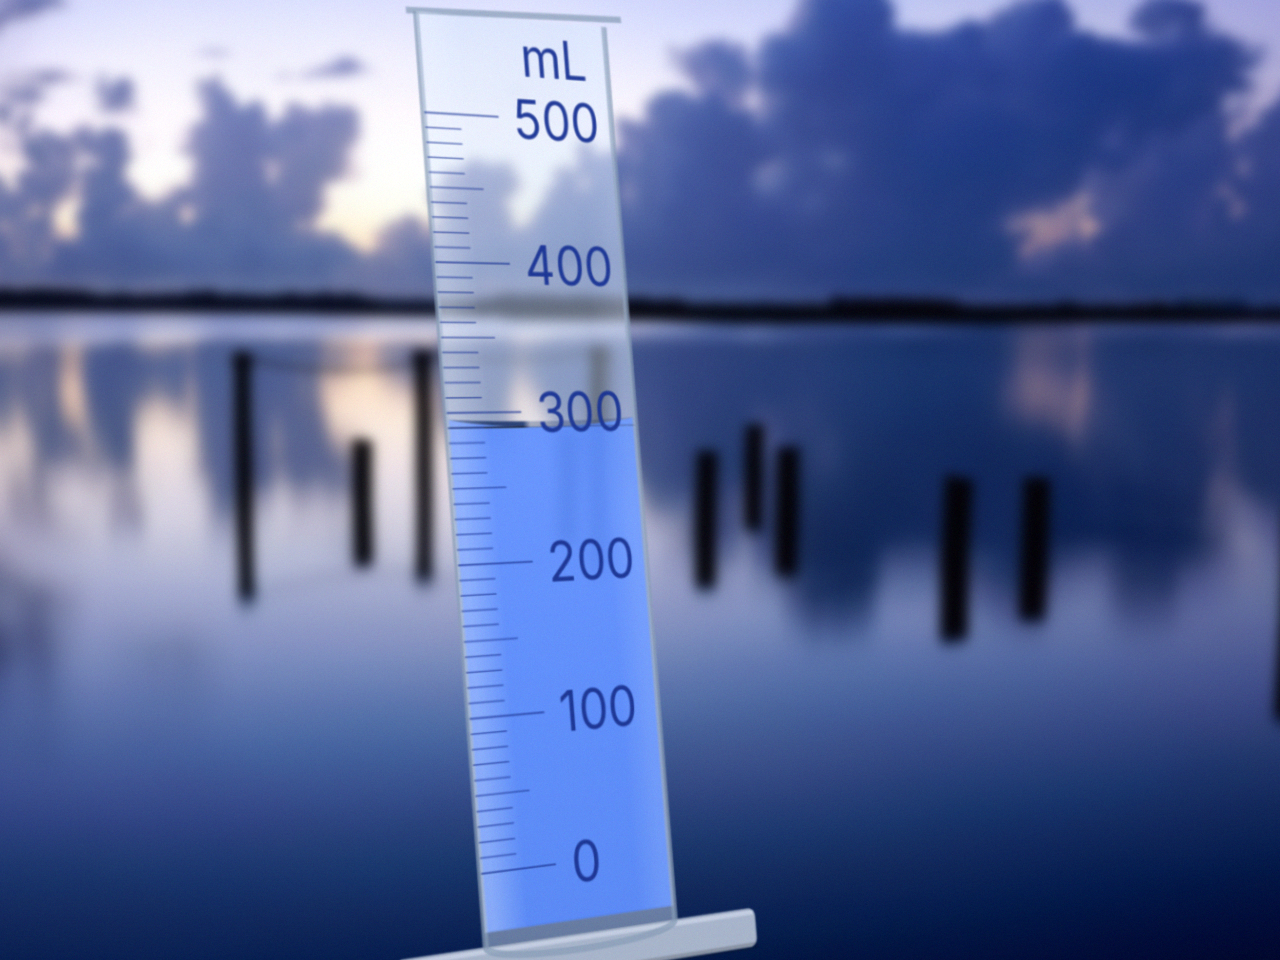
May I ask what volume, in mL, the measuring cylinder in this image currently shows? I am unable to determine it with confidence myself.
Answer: 290 mL
